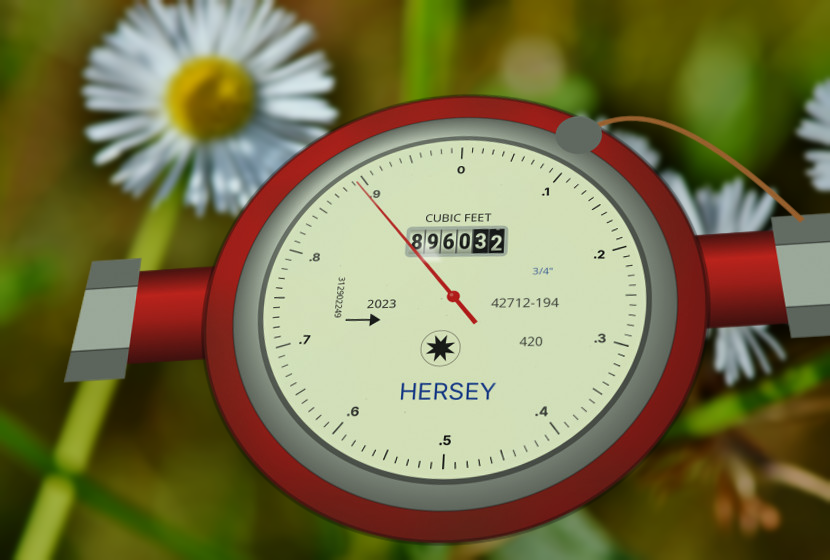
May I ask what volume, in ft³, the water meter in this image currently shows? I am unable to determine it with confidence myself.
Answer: 896031.89 ft³
